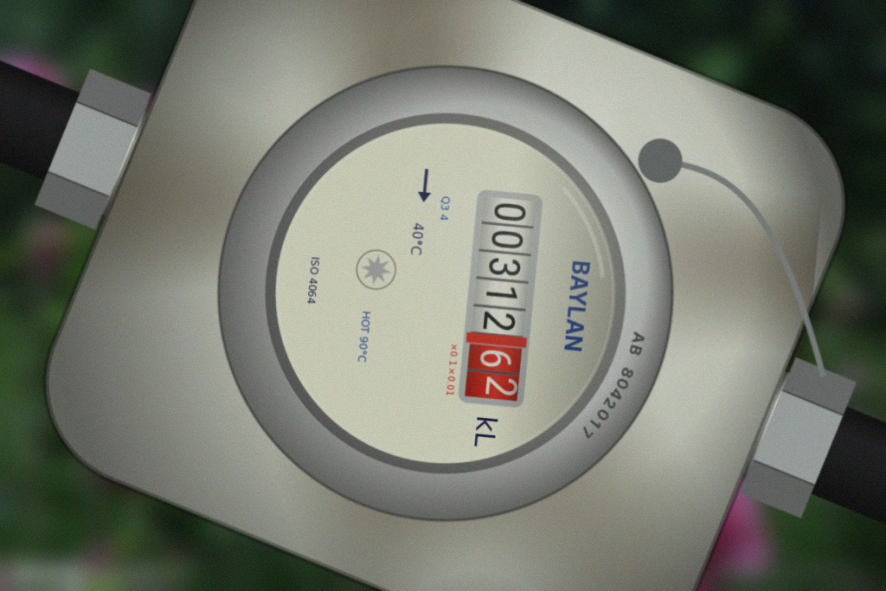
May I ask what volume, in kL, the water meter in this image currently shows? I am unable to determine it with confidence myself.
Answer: 312.62 kL
